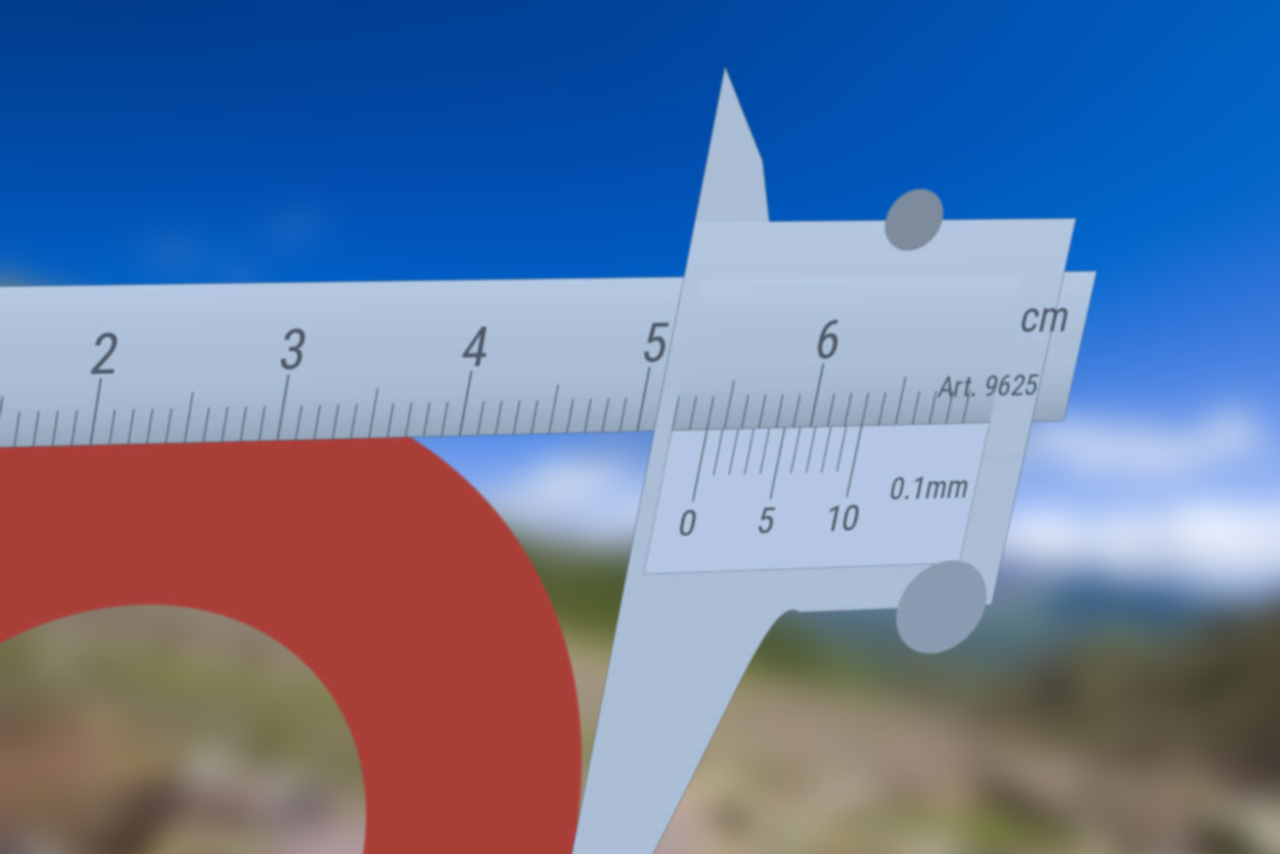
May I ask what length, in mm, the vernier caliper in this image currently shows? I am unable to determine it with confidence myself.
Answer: 54.0 mm
